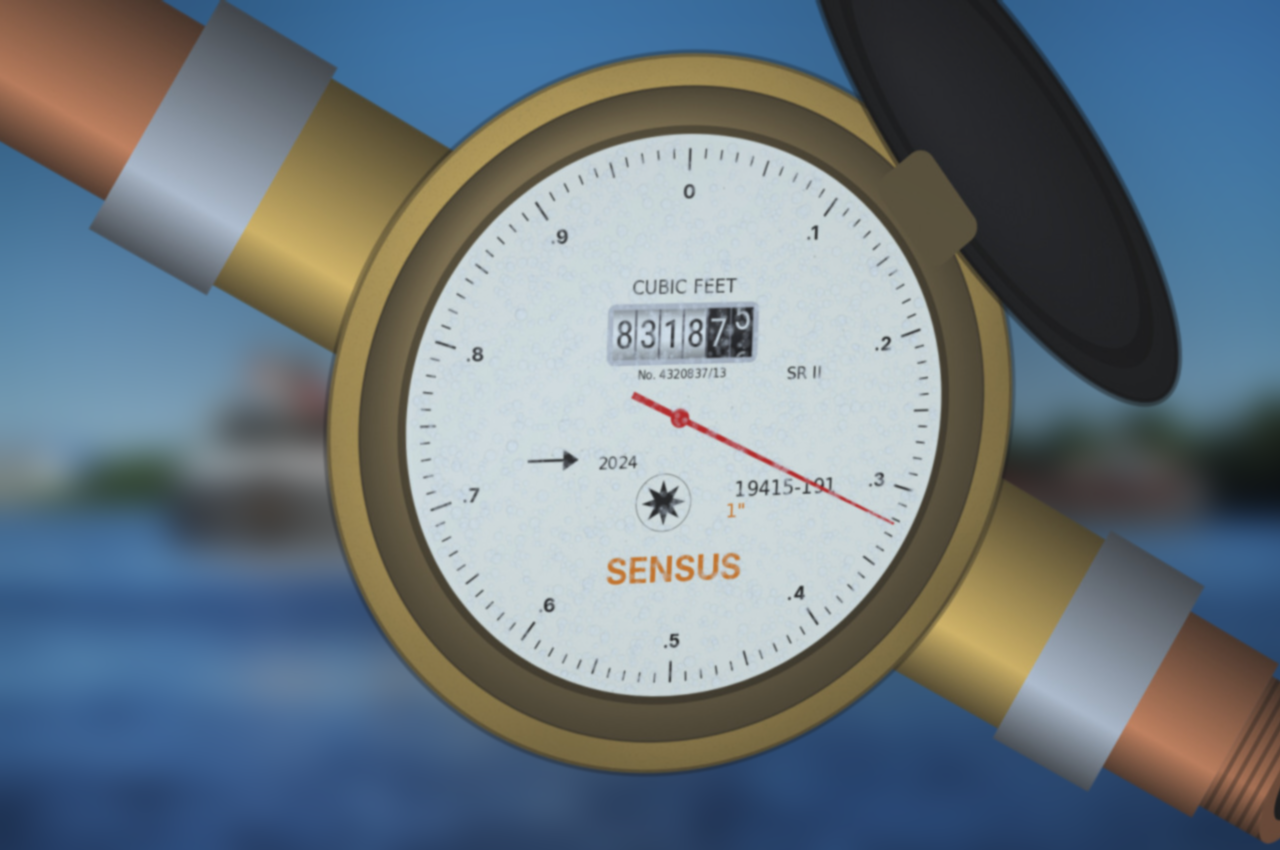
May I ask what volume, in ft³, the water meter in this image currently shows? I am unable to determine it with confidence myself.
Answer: 831875.32 ft³
